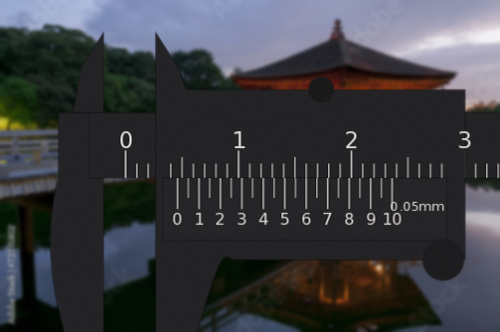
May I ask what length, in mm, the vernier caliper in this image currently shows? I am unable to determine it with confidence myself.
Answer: 4.6 mm
